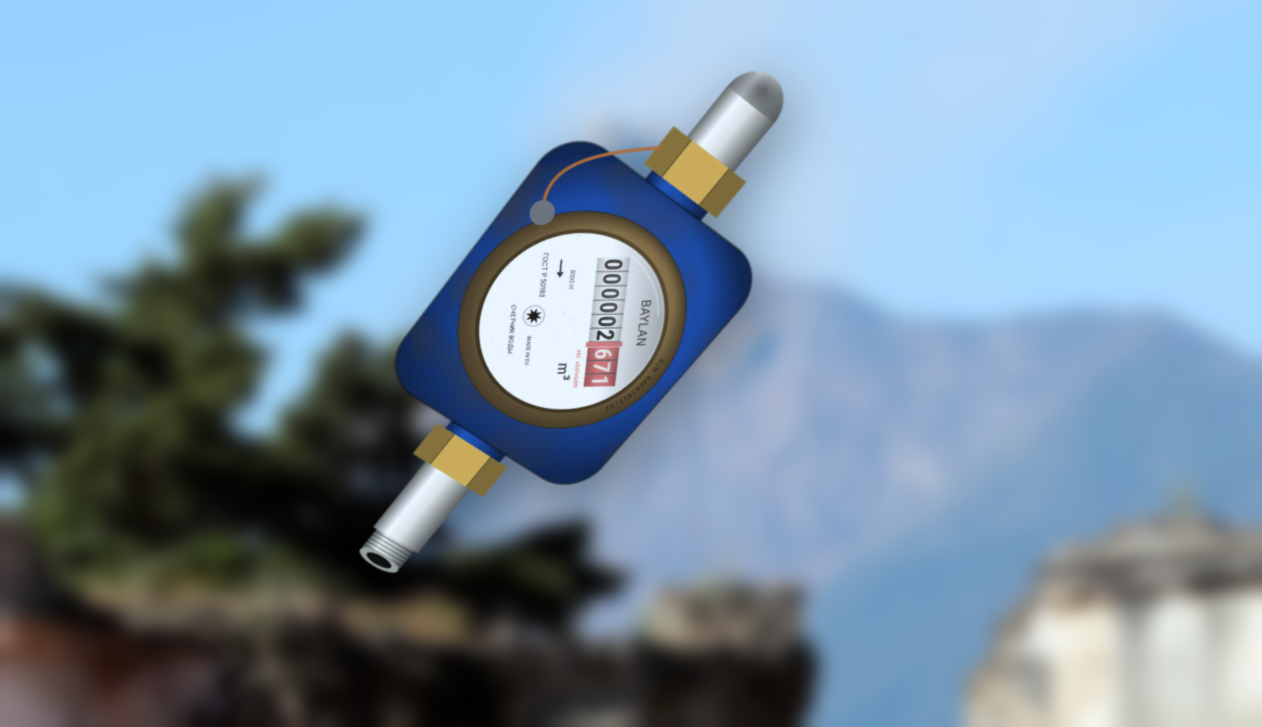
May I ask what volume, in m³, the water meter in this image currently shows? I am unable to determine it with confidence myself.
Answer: 2.671 m³
